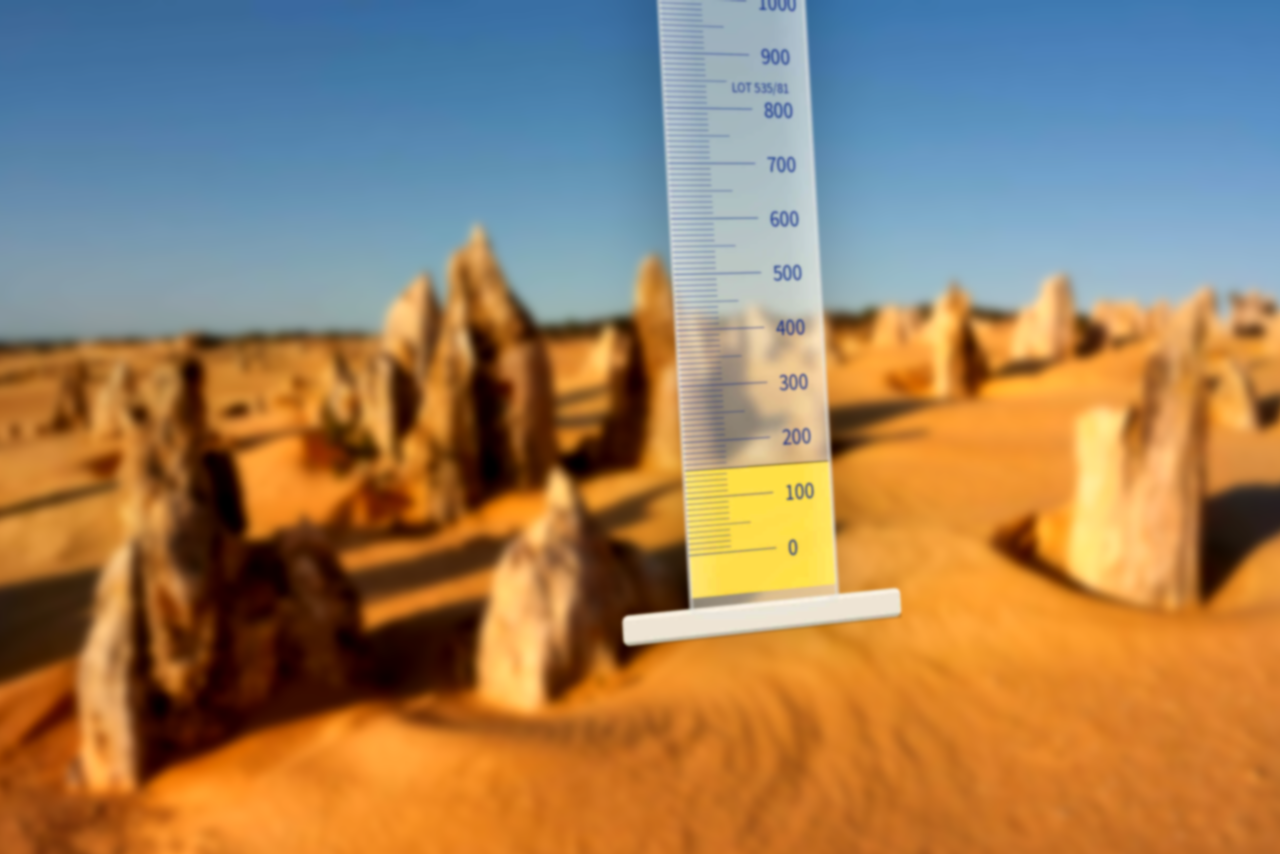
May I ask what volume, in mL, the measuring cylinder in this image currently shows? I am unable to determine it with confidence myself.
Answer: 150 mL
